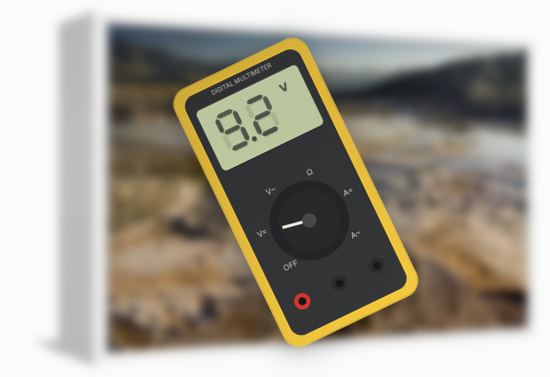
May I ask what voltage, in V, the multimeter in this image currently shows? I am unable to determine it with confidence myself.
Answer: 9.2 V
